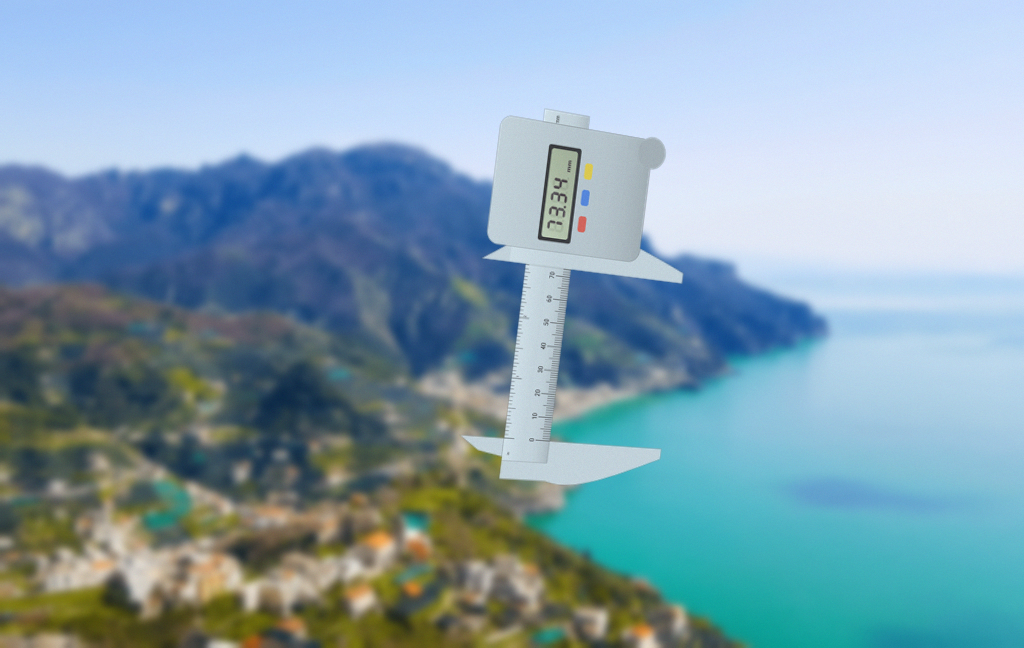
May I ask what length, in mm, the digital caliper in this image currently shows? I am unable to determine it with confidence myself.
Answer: 73.34 mm
